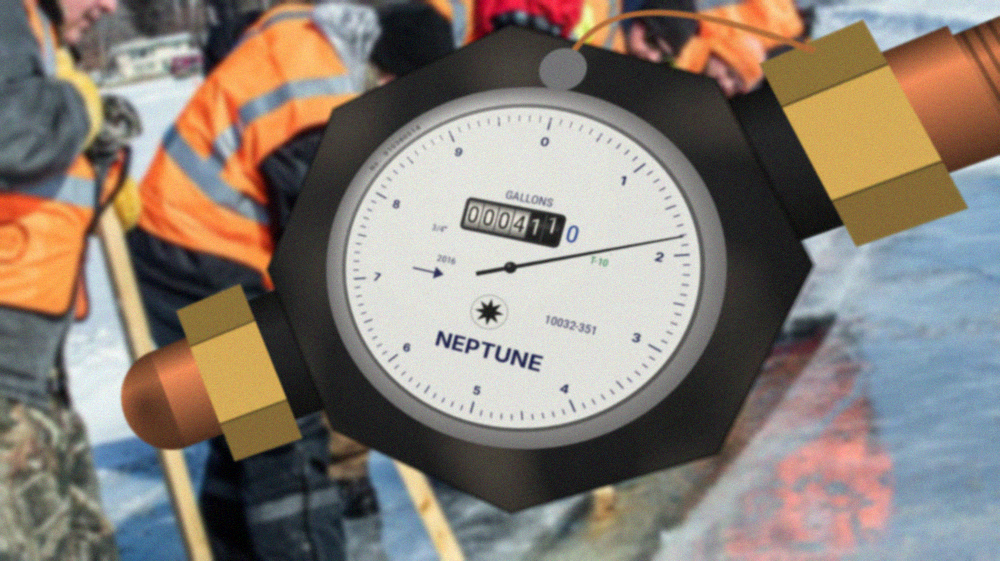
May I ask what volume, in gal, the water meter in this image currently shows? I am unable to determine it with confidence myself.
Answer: 4111.8 gal
